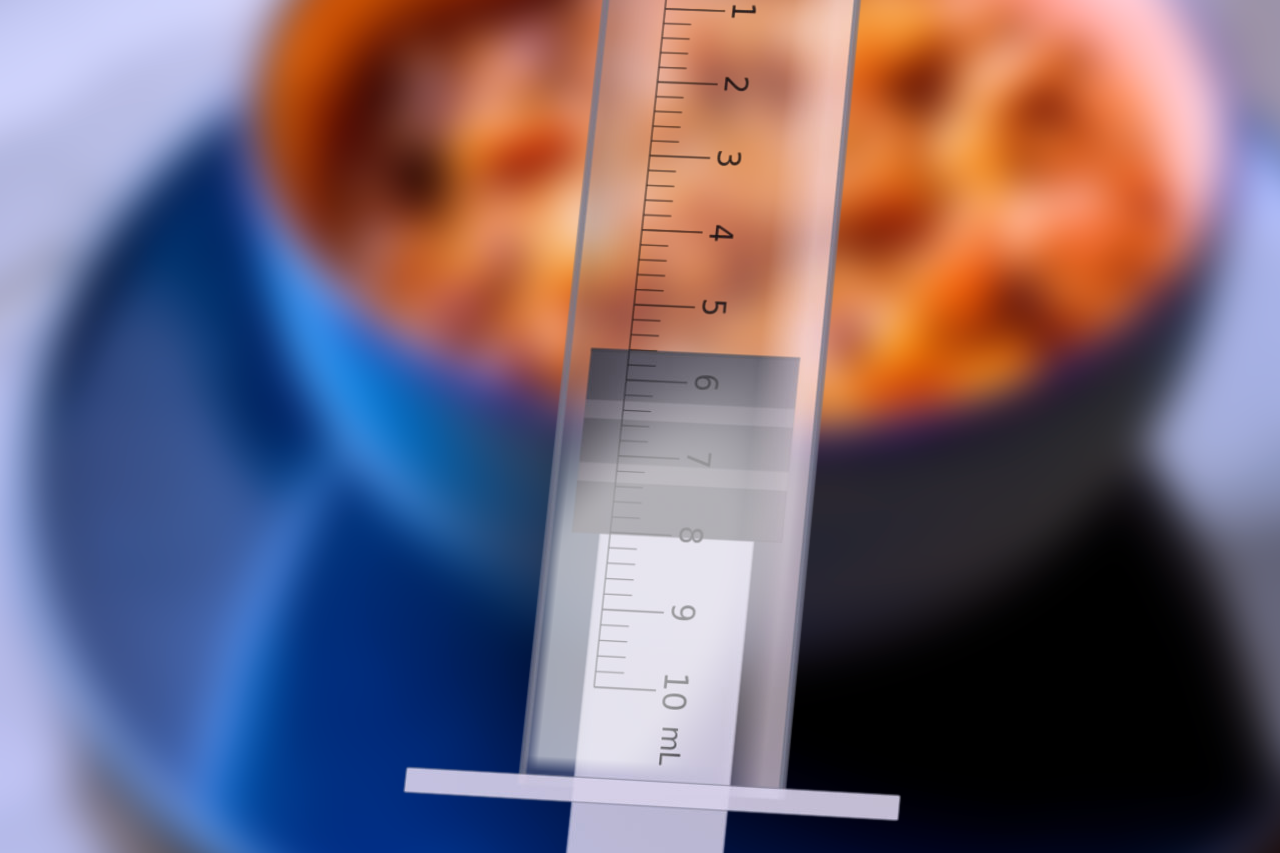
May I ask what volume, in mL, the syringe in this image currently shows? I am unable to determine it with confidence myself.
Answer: 5.6 mL
